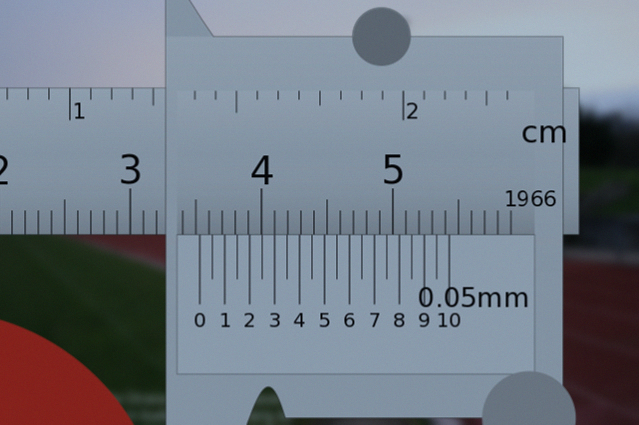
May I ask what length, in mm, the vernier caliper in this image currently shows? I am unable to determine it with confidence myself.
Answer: 35.3 mm
